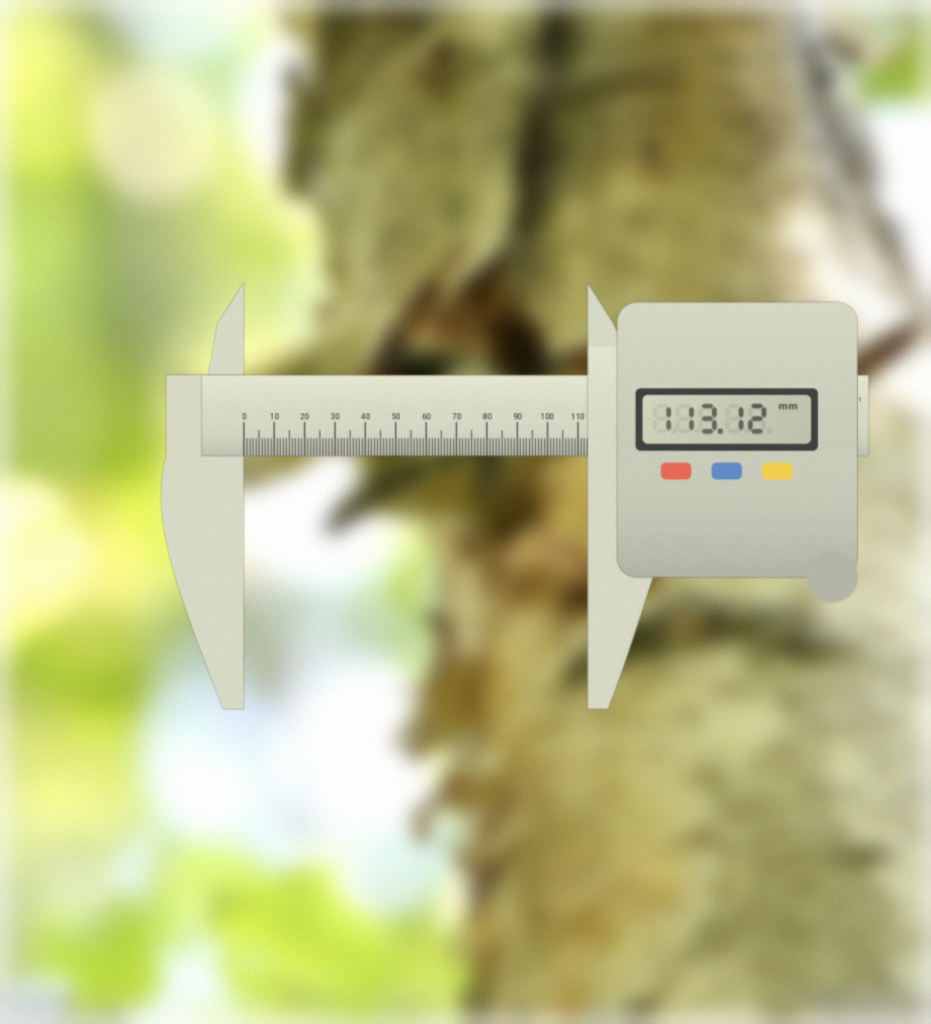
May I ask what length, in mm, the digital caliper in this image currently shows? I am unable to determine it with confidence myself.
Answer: 113.12 mm
